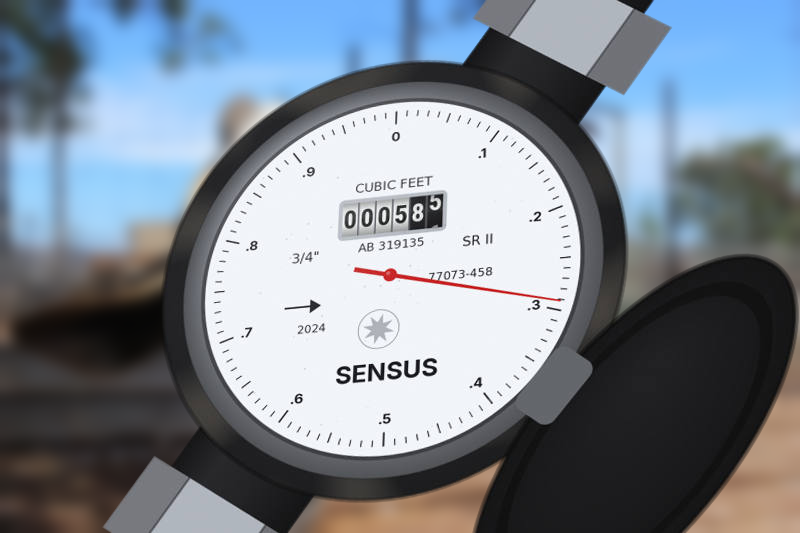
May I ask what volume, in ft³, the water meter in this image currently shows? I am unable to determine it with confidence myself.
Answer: 585.29 ft³
